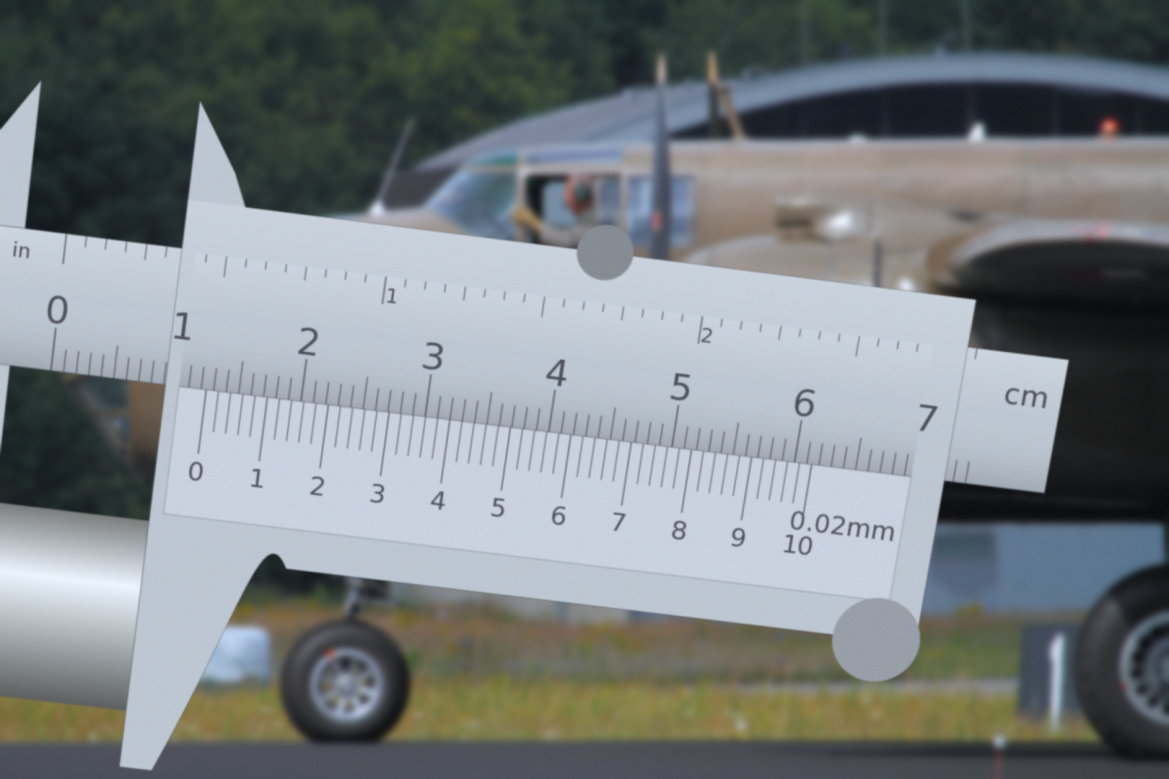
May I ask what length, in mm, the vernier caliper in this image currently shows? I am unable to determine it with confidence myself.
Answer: 12.4 mm
